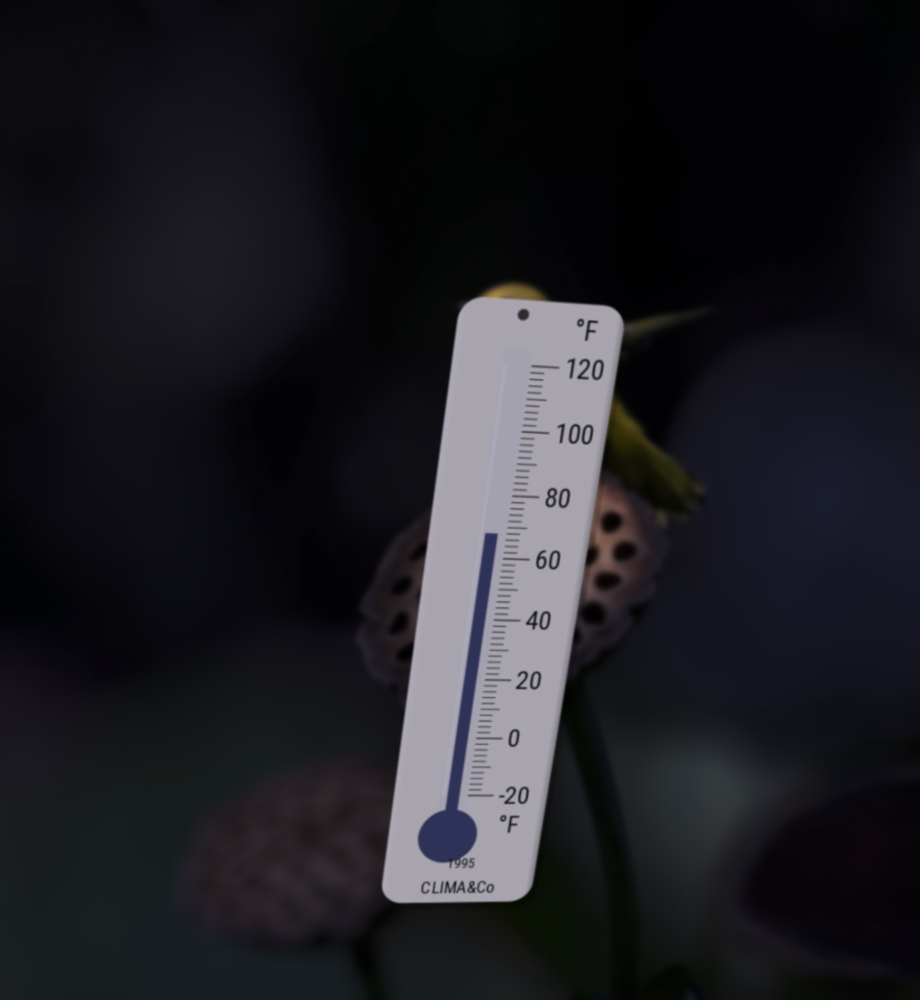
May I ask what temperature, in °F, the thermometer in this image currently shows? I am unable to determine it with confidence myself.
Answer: 68 °F
